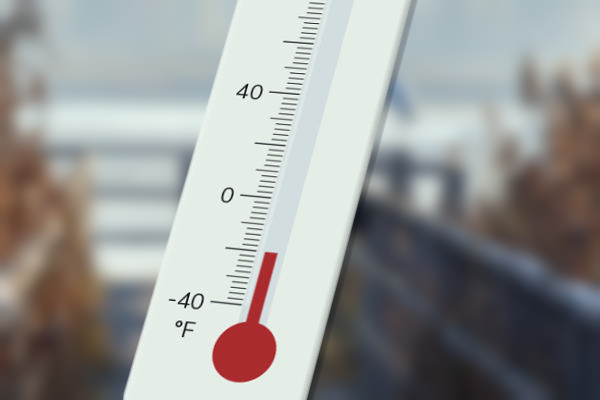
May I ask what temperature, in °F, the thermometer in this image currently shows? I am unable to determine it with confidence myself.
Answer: -20 °F
